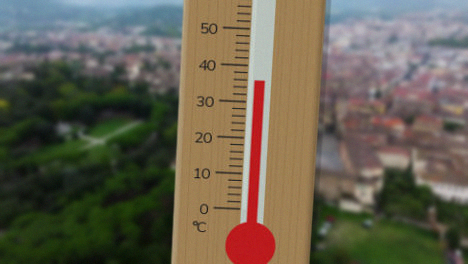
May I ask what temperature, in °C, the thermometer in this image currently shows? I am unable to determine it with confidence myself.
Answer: 36 °C
